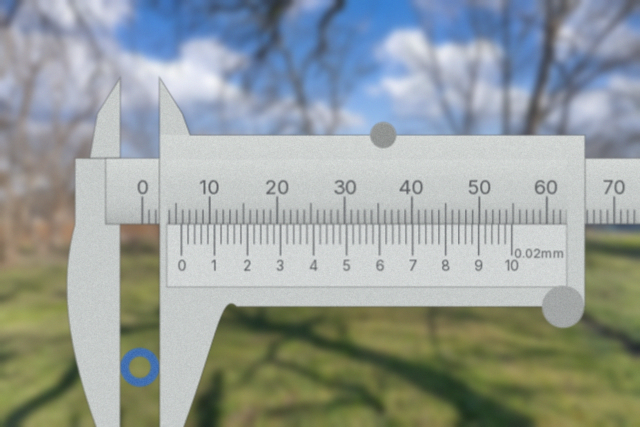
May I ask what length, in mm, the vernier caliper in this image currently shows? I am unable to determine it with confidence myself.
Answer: 5.8 mm
